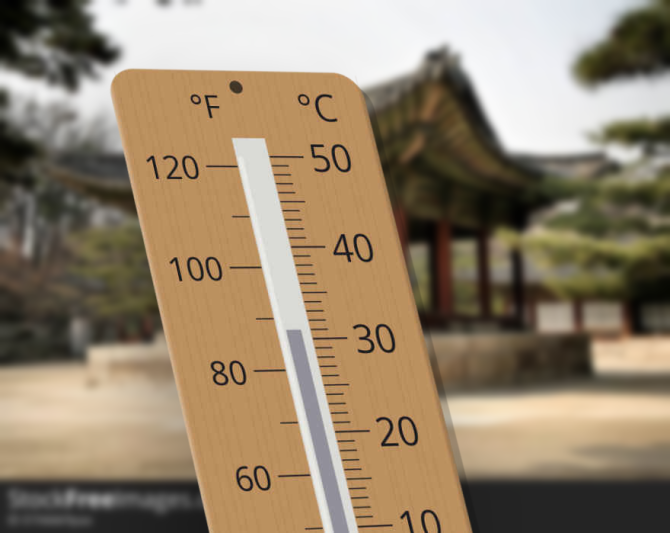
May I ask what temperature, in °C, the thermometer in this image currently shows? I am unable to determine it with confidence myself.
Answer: 31 °C
